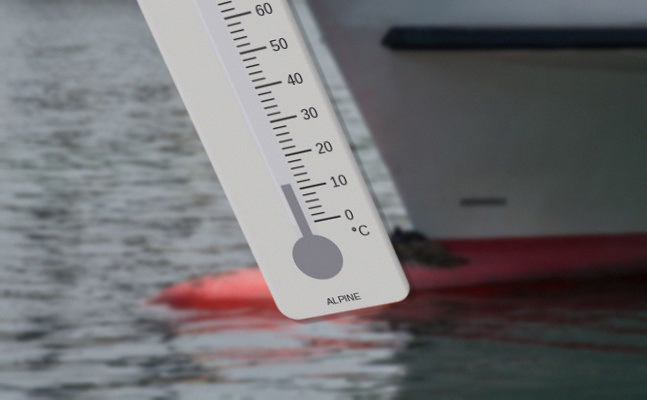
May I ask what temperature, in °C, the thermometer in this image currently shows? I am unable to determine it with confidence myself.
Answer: 12 °C
